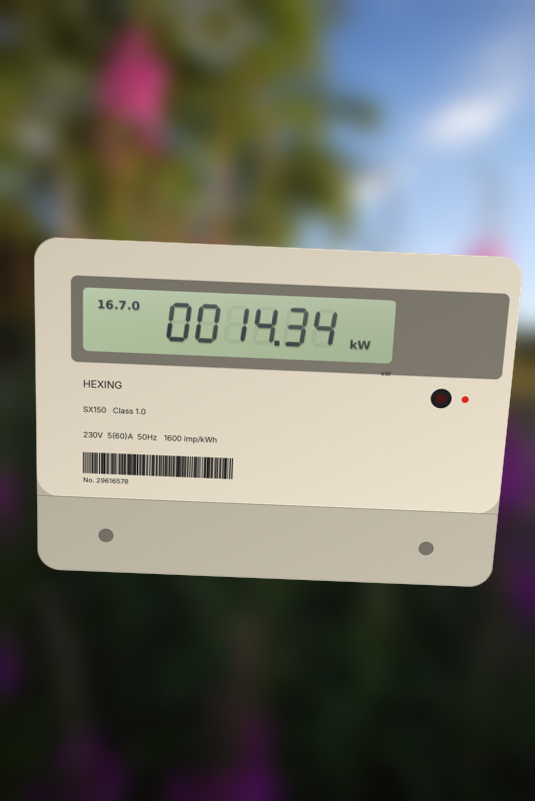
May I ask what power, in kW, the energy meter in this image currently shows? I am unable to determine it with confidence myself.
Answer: 14.34 kW
